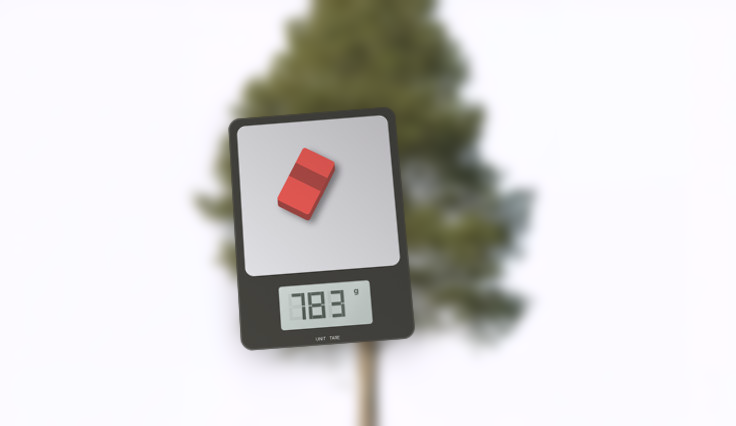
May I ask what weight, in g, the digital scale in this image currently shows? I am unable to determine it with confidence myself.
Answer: 783 g
